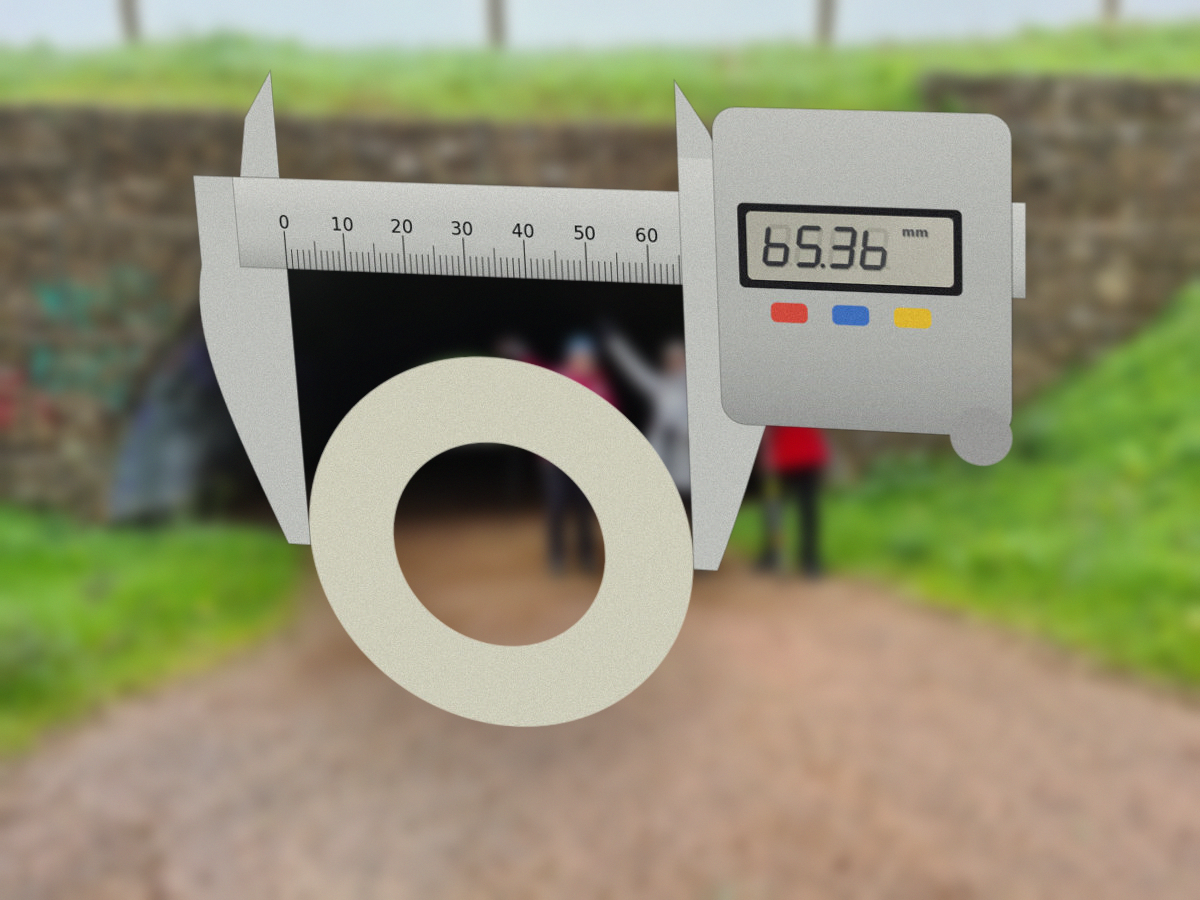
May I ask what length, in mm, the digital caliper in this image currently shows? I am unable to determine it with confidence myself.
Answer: 65.36 mm
